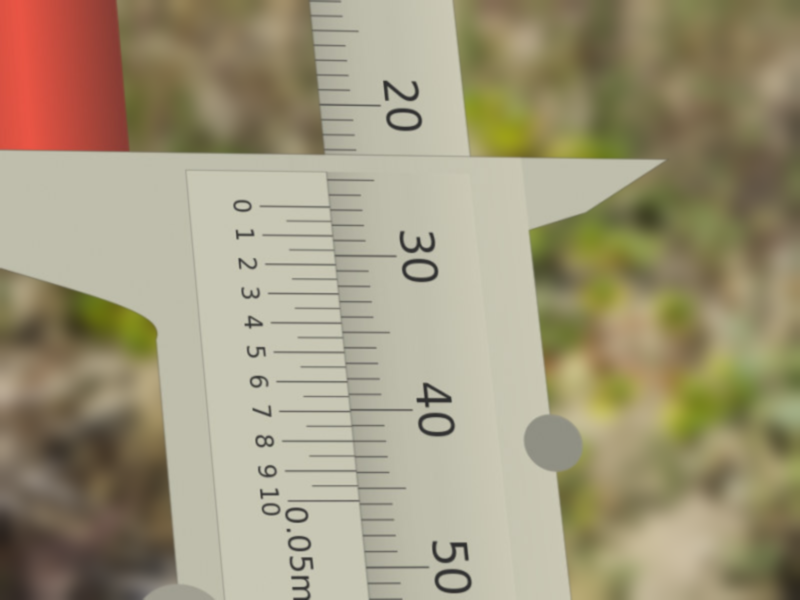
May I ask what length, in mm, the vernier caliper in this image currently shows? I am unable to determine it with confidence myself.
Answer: 26.8 mm
